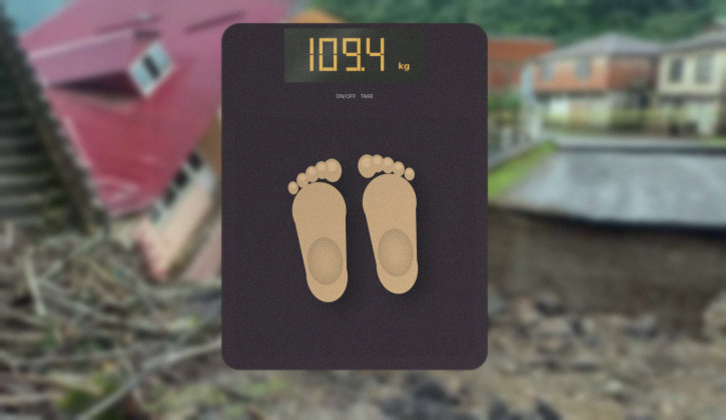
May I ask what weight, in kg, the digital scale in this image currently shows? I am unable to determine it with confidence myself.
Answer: 109.4 kg
